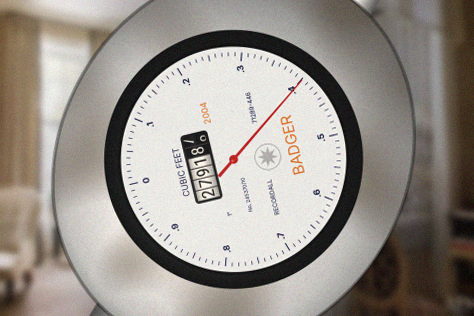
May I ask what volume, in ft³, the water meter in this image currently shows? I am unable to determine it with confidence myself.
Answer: 279187.40 ft³
